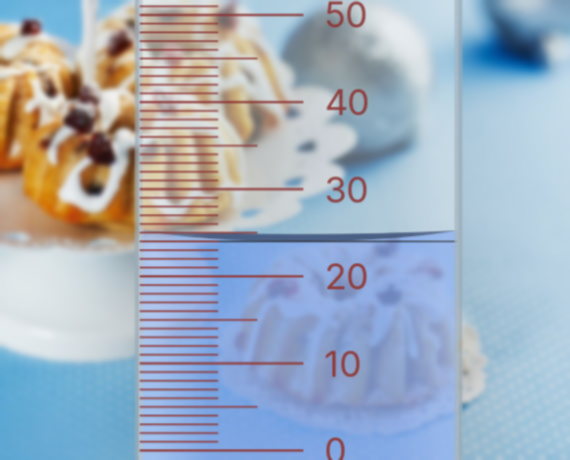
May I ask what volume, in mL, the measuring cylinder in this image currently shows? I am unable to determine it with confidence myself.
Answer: 24 mL
